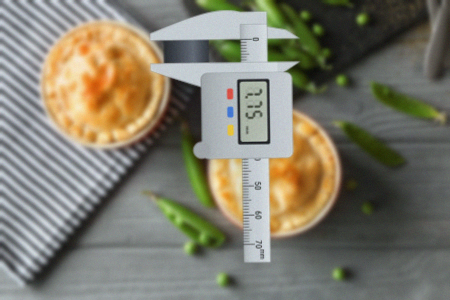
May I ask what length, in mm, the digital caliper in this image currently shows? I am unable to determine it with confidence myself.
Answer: 7.75 mm
